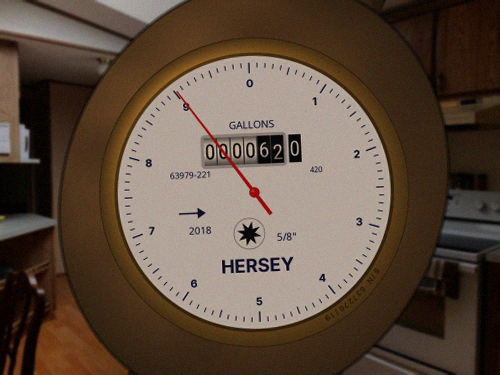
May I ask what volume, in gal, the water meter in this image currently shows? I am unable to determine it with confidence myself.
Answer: 619.0 gal
